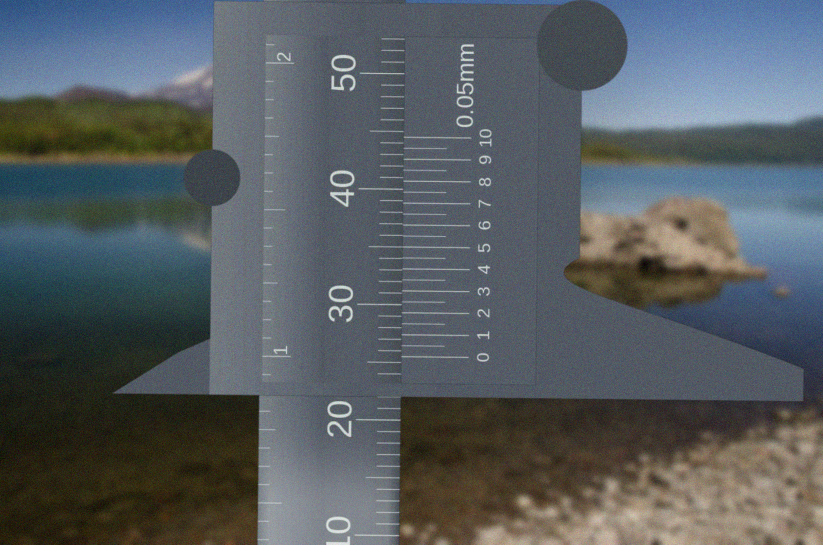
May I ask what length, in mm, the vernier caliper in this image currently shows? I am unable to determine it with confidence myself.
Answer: 25.5 mm
